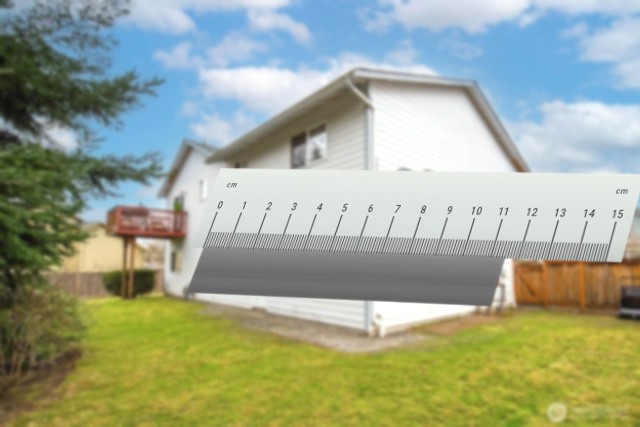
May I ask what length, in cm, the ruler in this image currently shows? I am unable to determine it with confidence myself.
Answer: 11.5 cm
